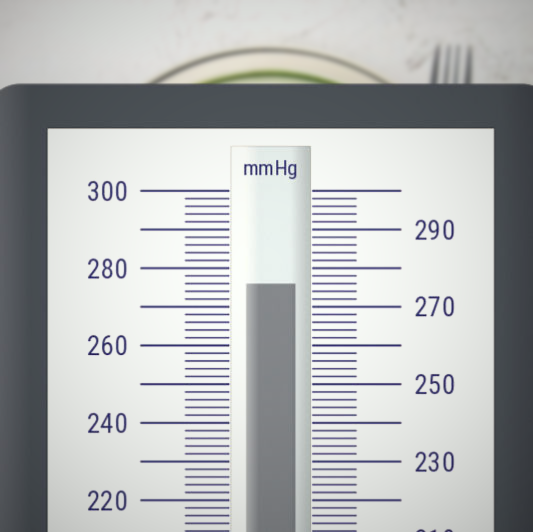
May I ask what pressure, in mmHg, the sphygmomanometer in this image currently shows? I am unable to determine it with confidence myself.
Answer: 276 mmHg
